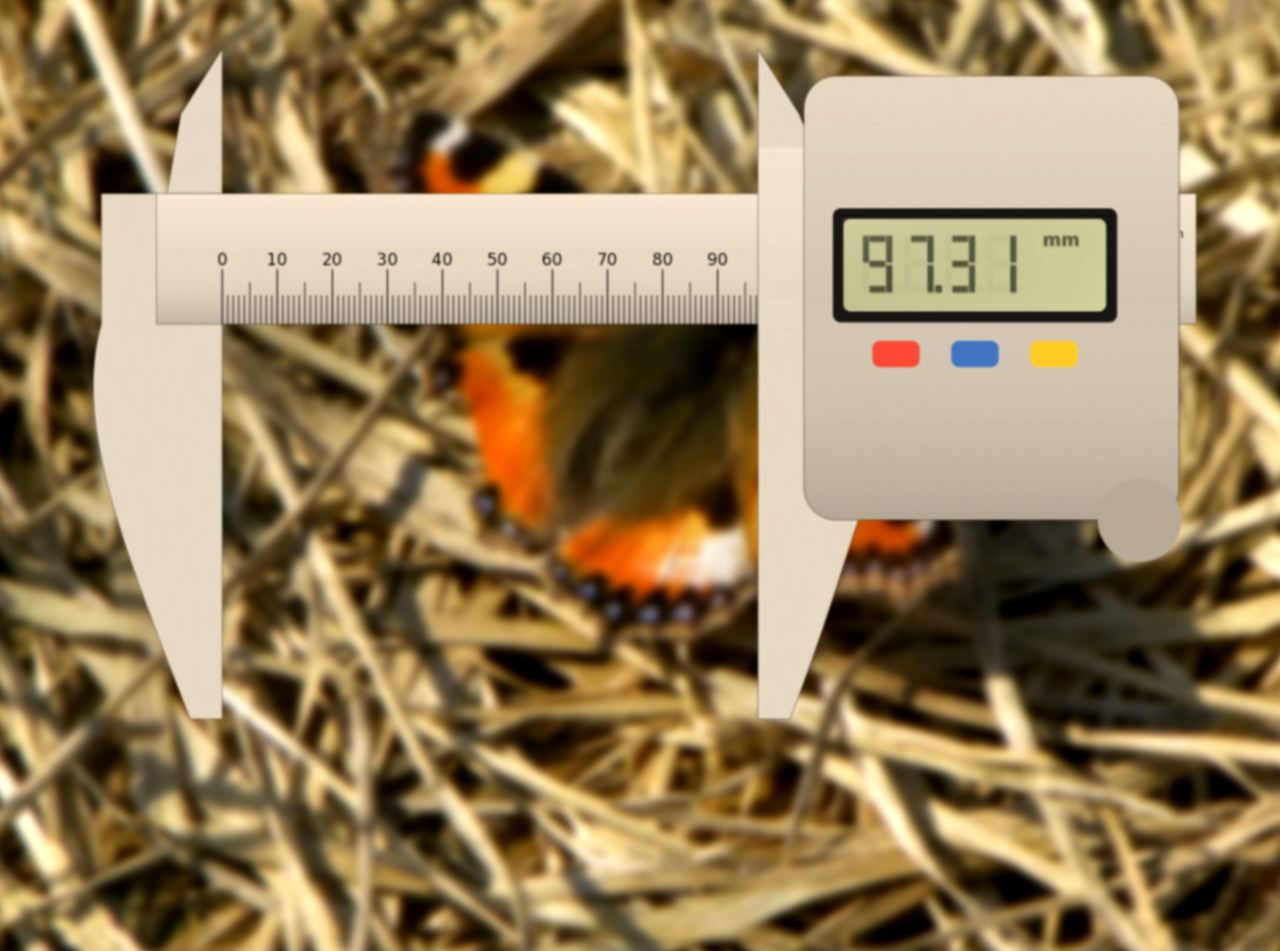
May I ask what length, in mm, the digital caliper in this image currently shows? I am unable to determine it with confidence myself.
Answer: 97.31 mm
